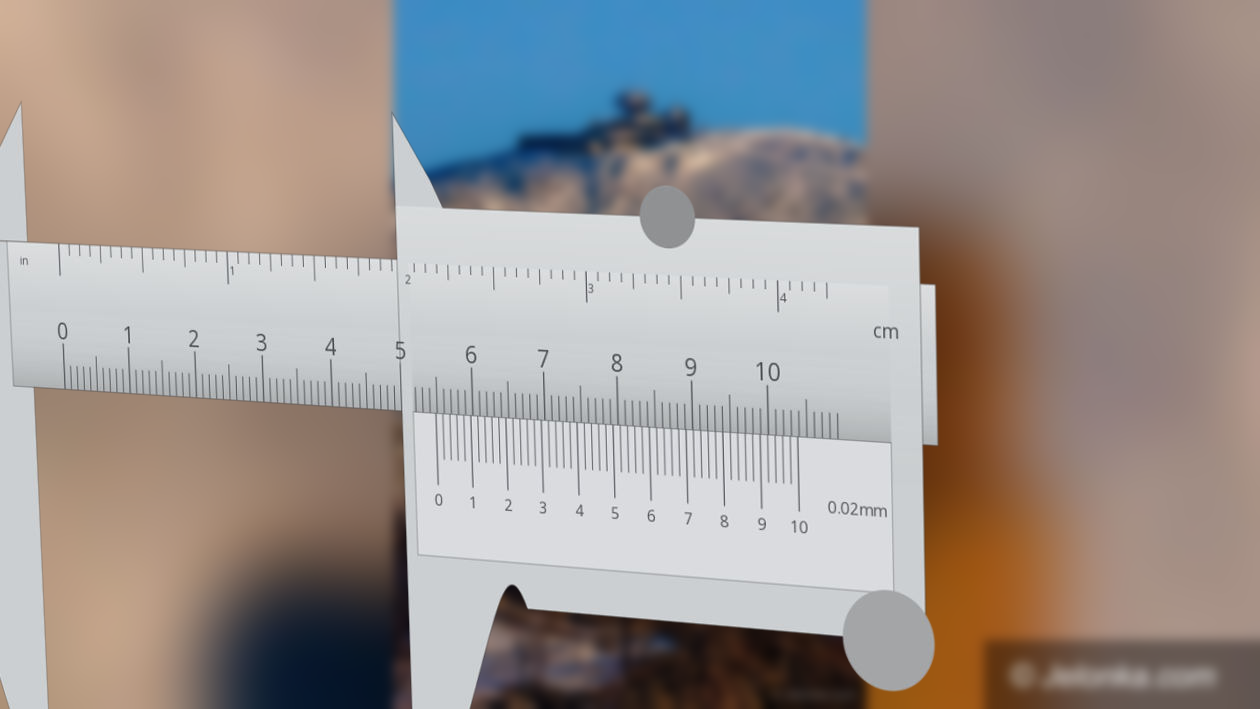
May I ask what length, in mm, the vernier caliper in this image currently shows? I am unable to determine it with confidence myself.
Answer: 54.8 mm
